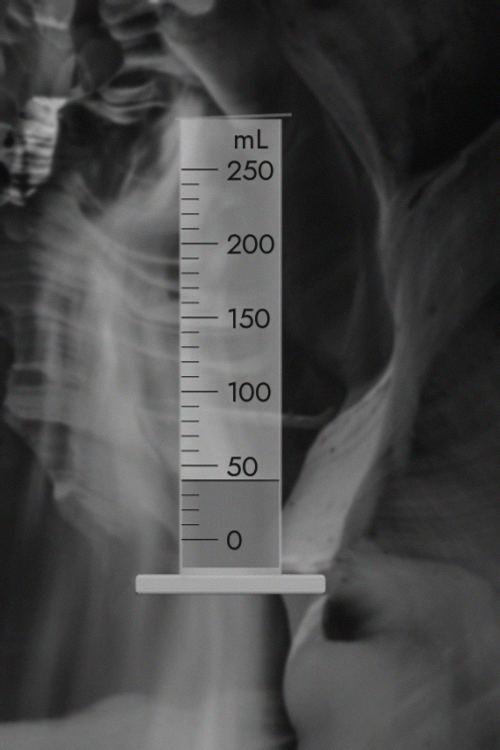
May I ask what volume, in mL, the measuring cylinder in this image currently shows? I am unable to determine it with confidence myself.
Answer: 40 mL
